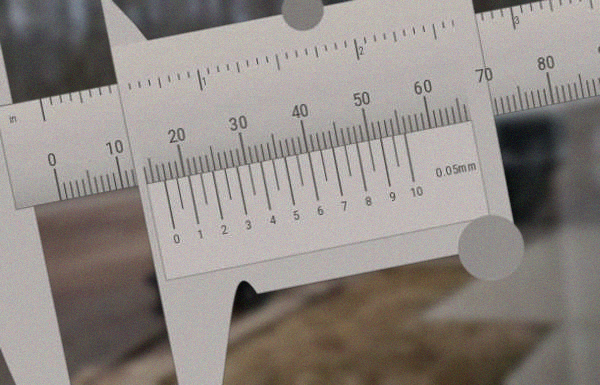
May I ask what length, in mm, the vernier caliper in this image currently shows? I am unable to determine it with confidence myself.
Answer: 16.8 mm
